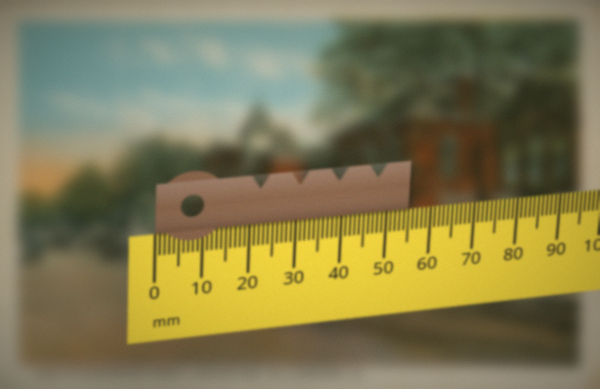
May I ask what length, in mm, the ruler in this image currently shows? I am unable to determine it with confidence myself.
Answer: 55 mm
